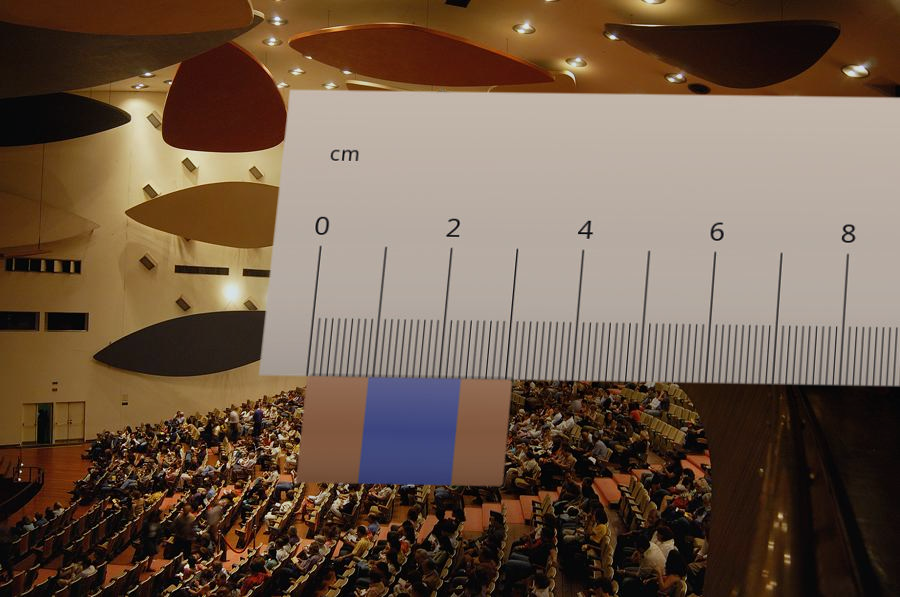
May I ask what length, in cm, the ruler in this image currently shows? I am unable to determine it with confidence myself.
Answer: 3.1 cm
